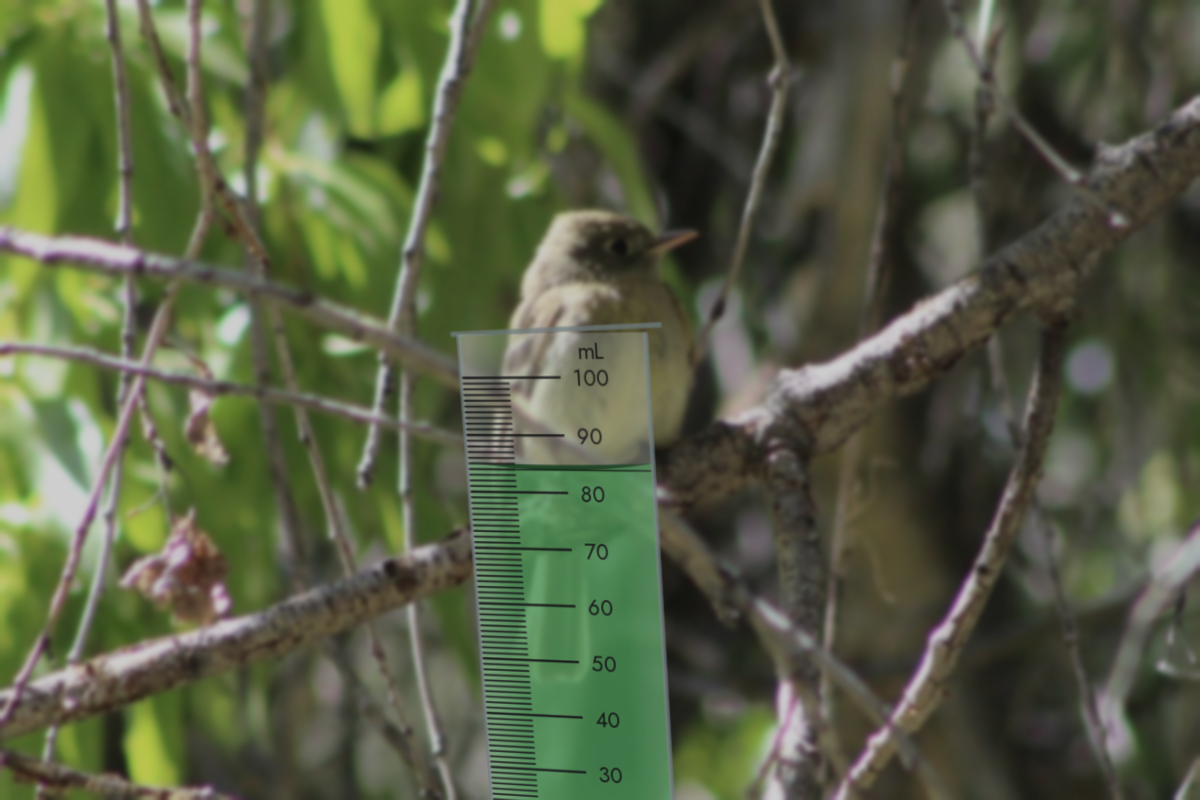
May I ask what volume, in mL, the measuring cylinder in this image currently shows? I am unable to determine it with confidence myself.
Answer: 84 mL
